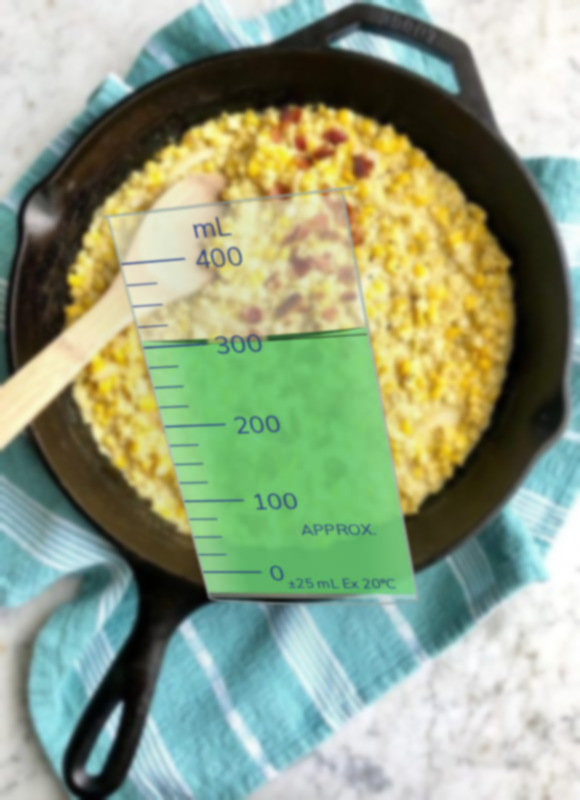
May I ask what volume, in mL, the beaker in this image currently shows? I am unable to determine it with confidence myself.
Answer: 300 mL
